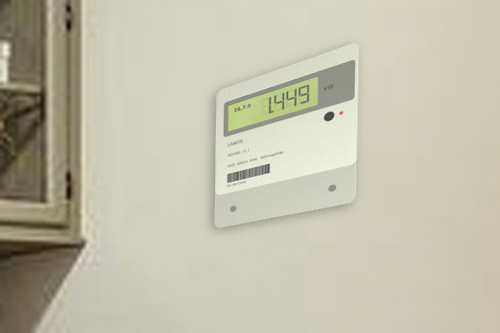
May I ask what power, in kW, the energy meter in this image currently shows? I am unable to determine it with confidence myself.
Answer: 1.449 kW
